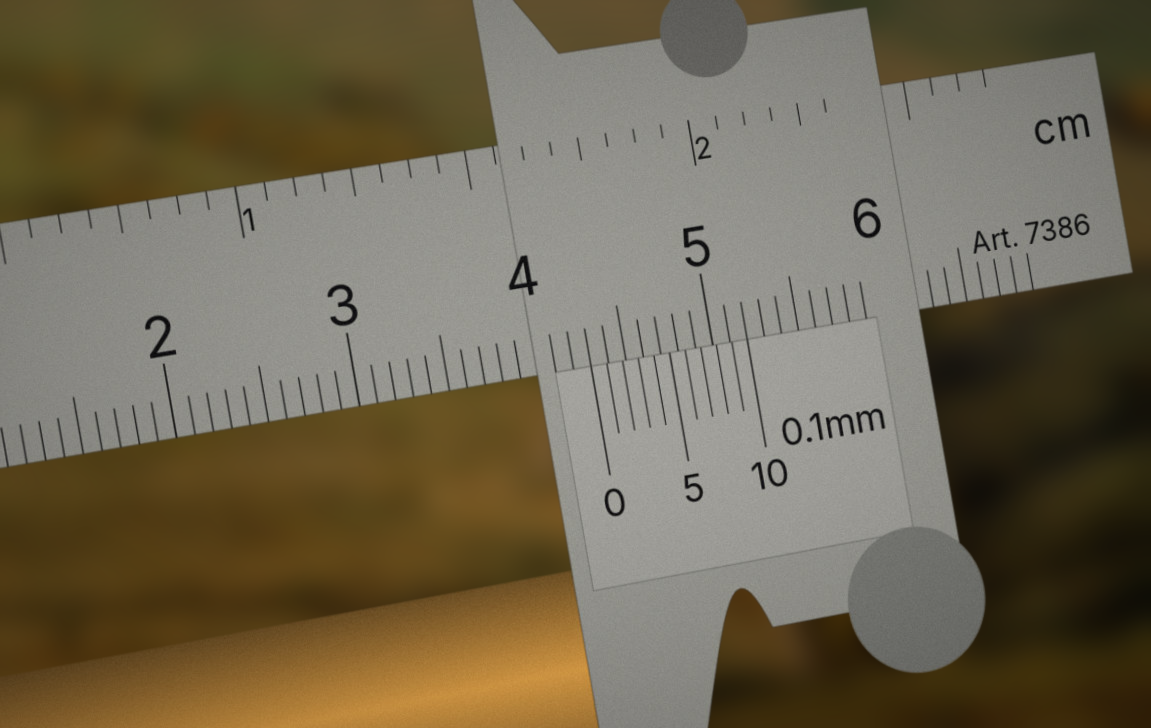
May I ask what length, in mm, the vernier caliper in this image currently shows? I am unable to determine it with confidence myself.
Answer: 43.0 mm
